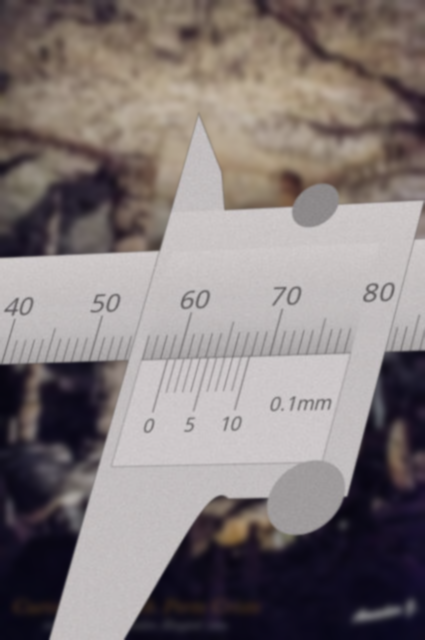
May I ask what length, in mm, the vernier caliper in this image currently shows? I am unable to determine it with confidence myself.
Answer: 58.8 mm
